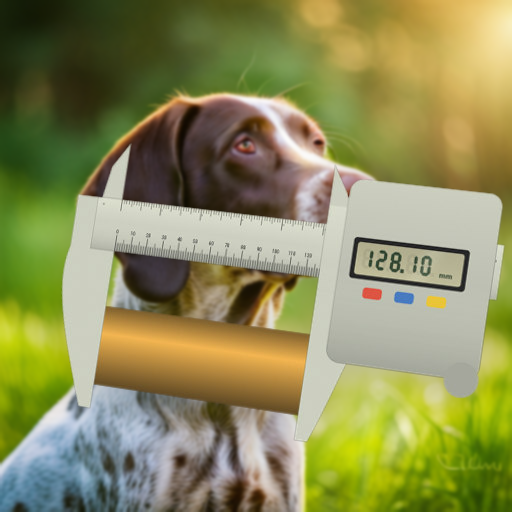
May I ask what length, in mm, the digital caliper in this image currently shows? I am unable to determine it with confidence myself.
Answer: 128.10 mm
